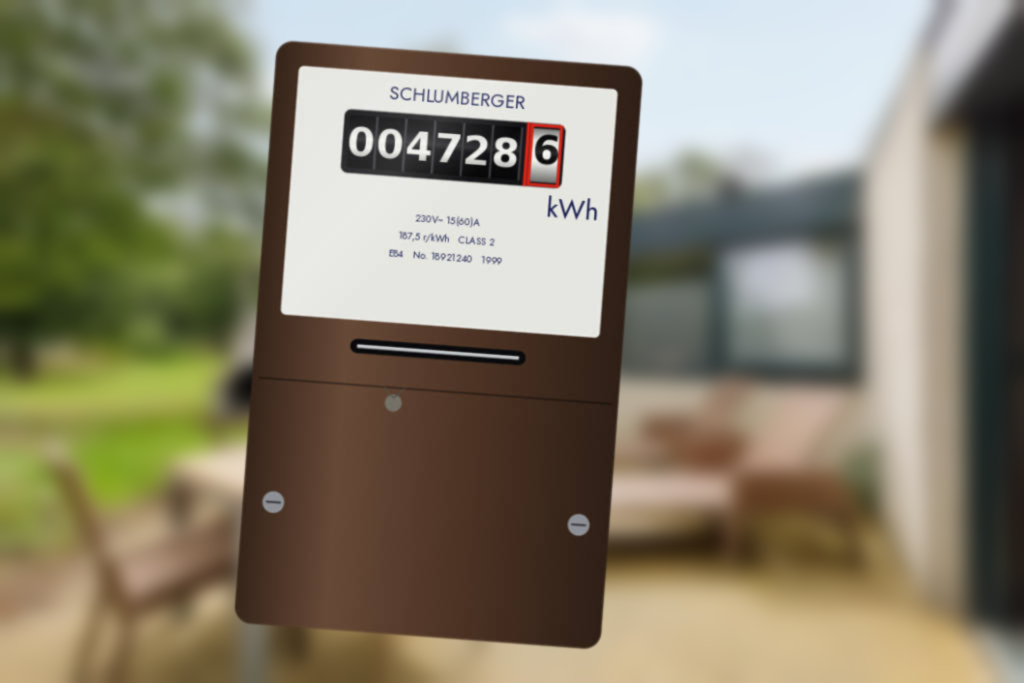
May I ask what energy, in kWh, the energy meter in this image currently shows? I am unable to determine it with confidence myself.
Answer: 4728.6 kWh
